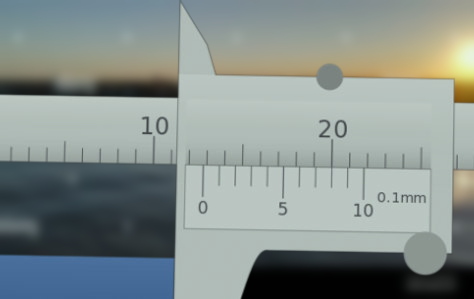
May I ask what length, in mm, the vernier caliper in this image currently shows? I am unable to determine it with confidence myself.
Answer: 12.8 mm
